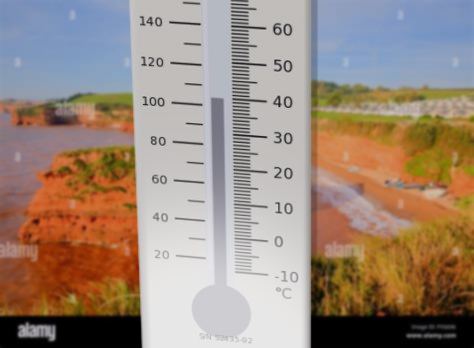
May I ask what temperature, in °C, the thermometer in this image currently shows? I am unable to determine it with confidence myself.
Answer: 40 °C
